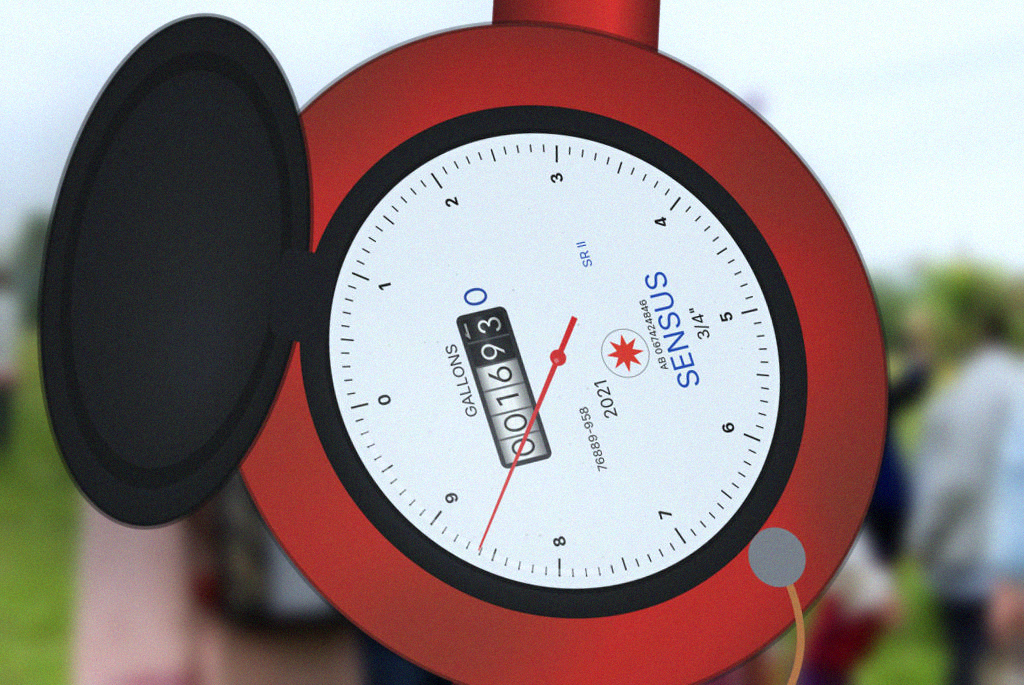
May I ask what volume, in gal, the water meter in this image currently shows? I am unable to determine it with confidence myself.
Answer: 16928.6 gal
